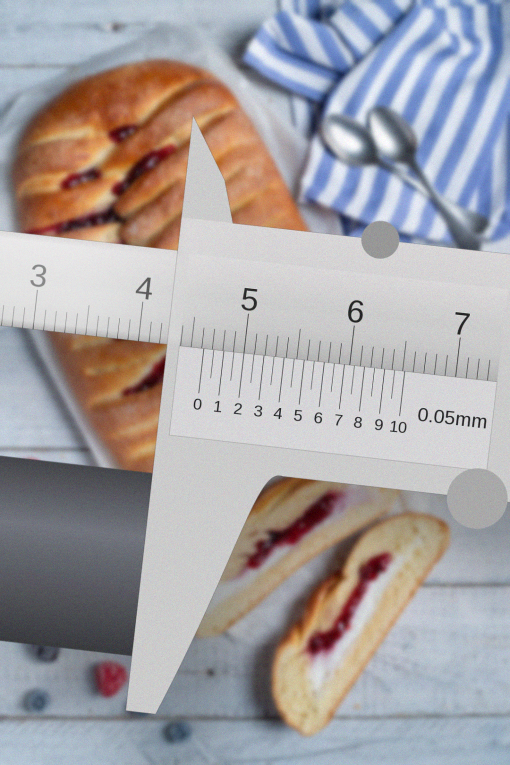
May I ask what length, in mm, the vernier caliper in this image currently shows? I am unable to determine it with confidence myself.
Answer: 46.2 mm
